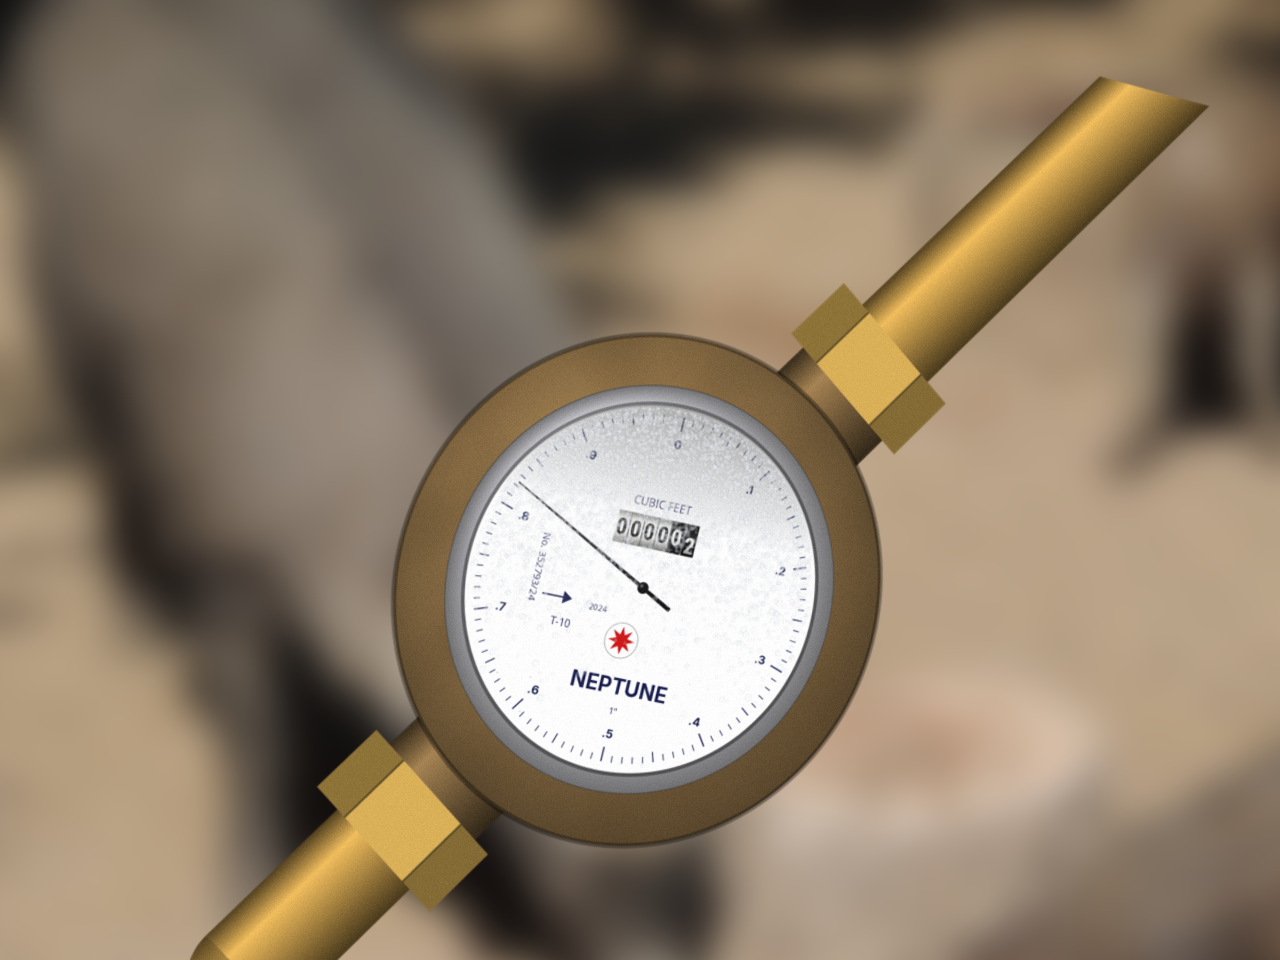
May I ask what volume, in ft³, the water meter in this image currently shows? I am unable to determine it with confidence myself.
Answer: 1.82 ft³
